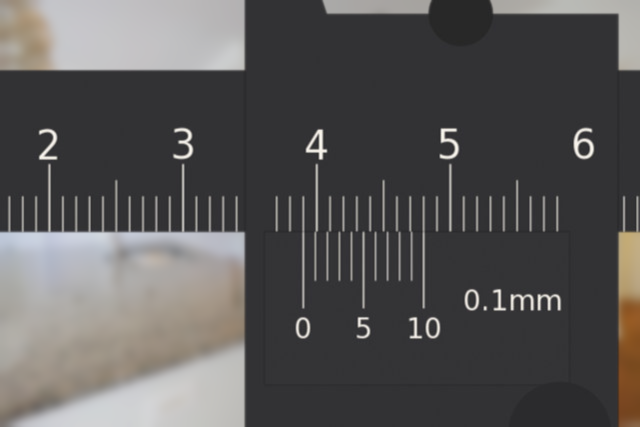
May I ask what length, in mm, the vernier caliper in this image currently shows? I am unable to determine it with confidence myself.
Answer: 39.0 mm
